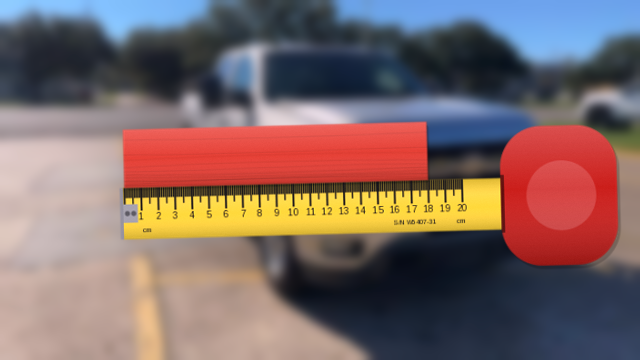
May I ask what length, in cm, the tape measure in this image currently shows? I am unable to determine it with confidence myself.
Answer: 18 cm
